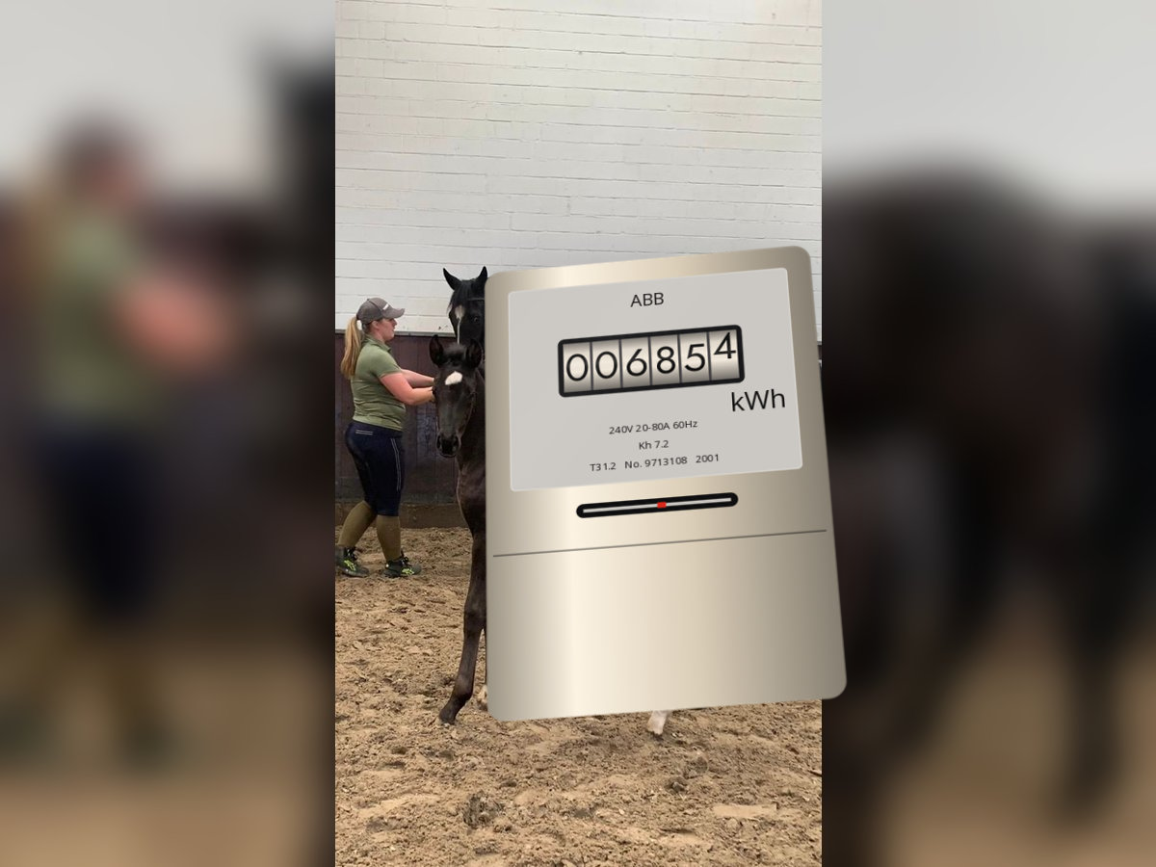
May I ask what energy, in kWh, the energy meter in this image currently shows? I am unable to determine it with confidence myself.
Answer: 6854 kWh
